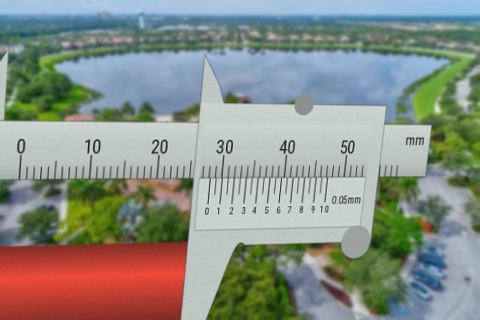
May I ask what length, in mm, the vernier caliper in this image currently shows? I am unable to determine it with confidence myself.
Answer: 28.2 mm
